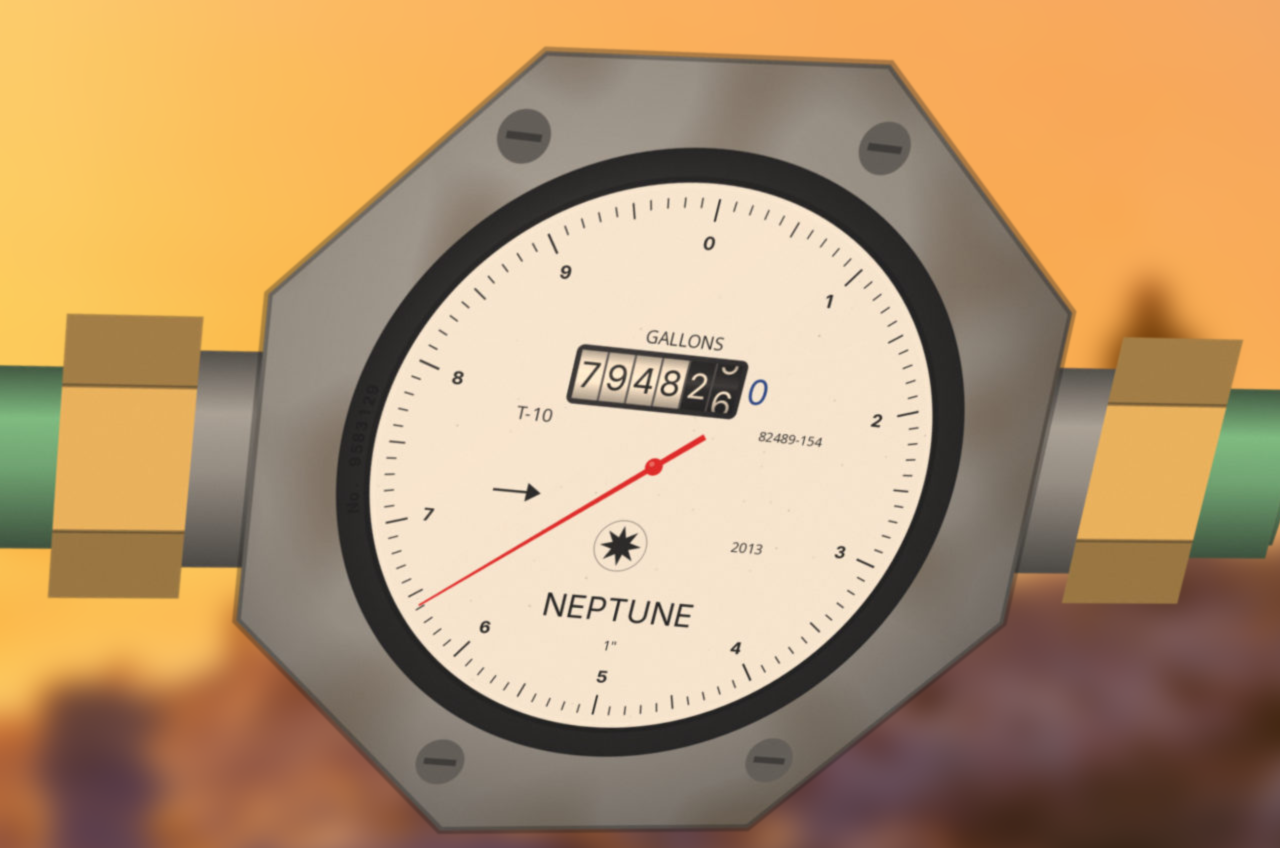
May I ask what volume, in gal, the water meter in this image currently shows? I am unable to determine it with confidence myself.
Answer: 7948256.4 gal
